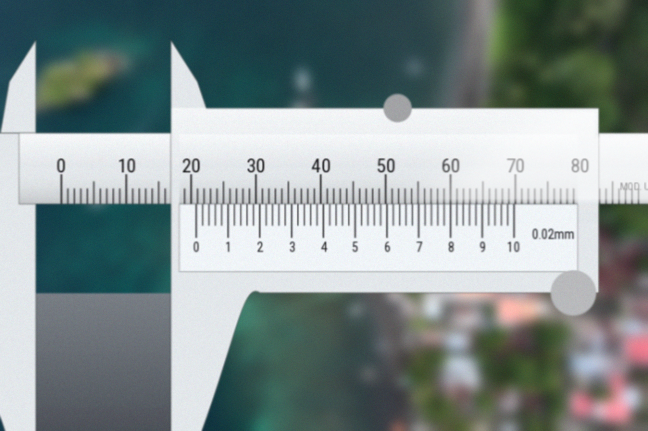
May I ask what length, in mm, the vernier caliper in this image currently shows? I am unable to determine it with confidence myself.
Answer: 20.8 mm
